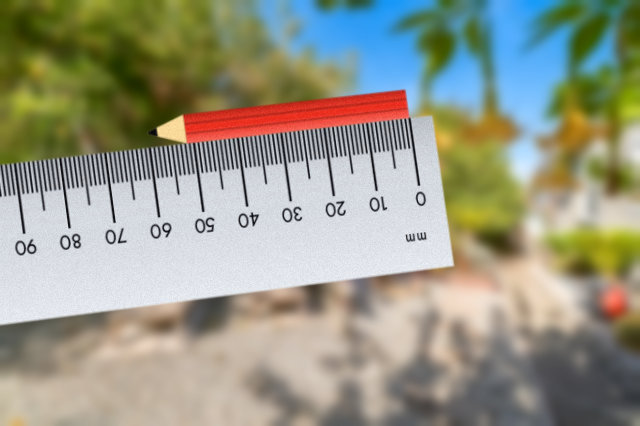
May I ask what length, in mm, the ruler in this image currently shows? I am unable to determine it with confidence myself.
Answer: 60 mm
